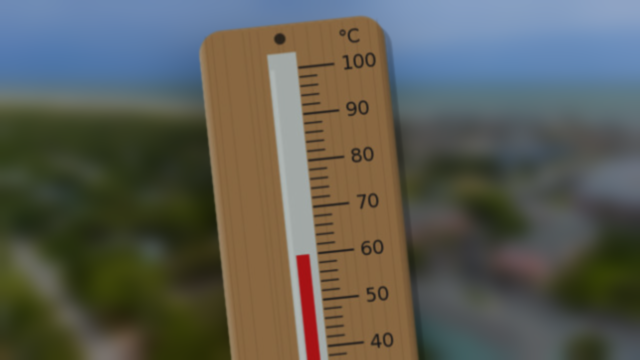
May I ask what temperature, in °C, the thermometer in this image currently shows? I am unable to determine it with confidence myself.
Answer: 60 °C
